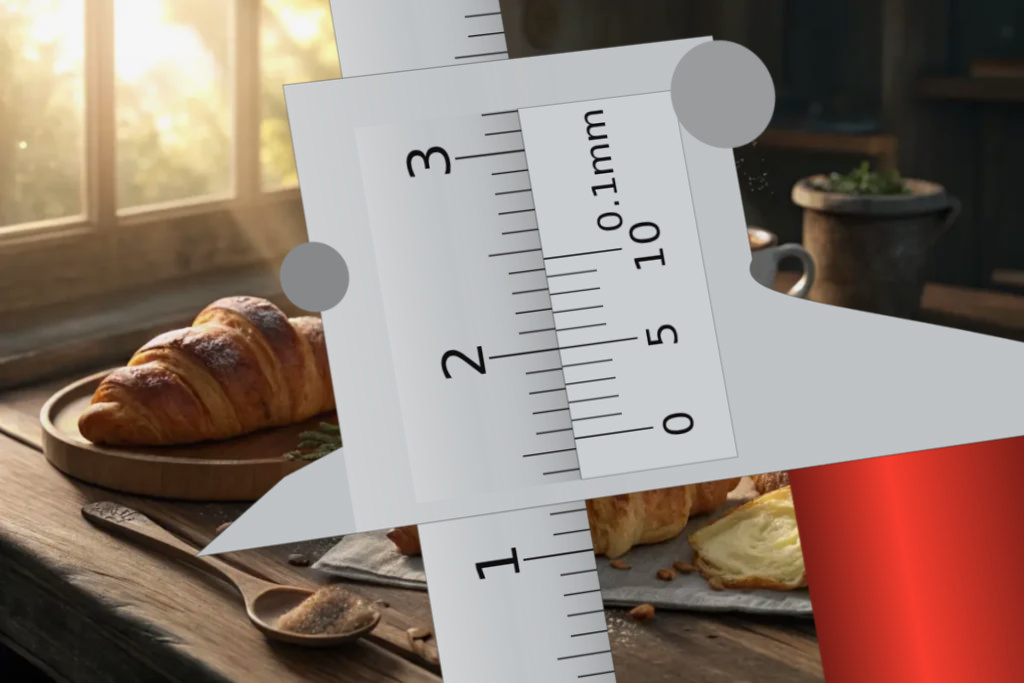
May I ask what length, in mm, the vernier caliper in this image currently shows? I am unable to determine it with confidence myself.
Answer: 15.5 mm
